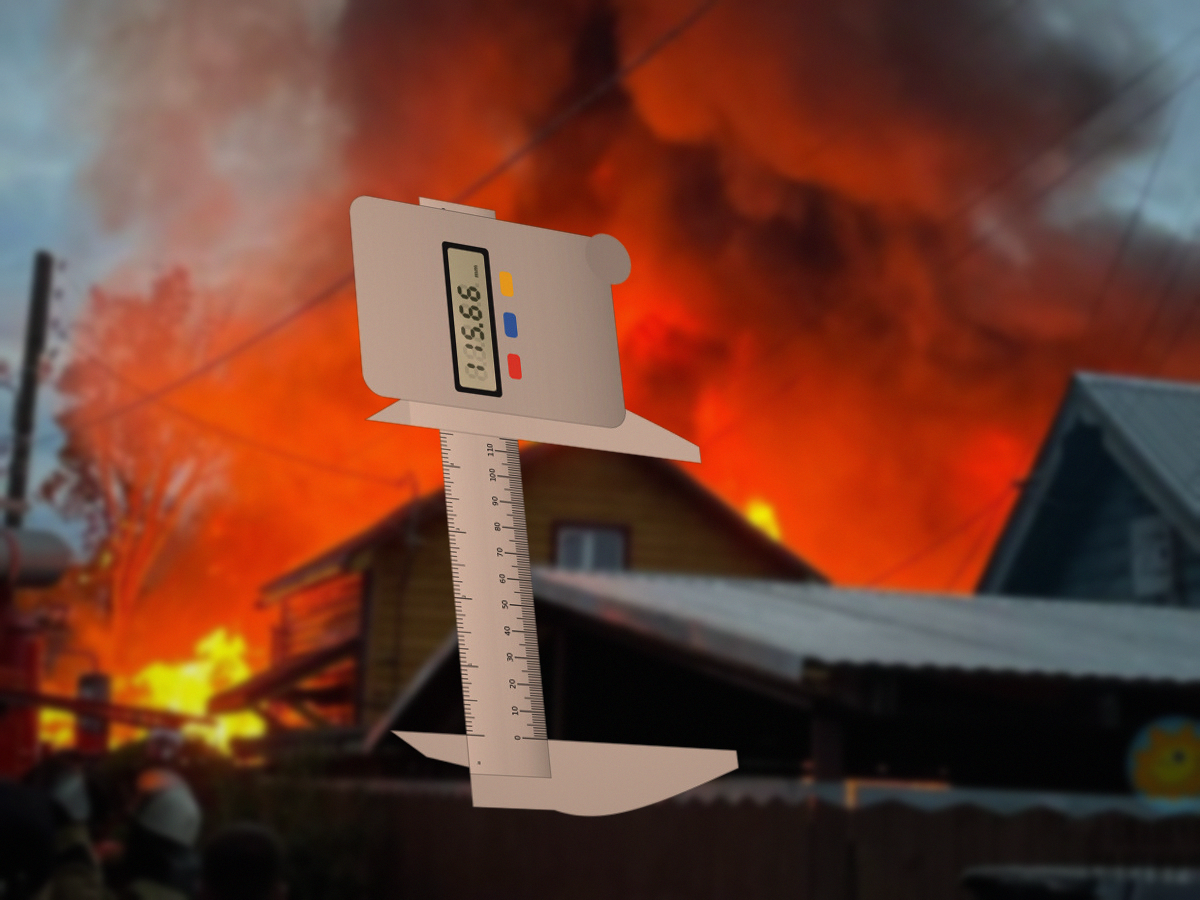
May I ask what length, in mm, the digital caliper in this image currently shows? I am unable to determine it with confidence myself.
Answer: 115.66 mm
